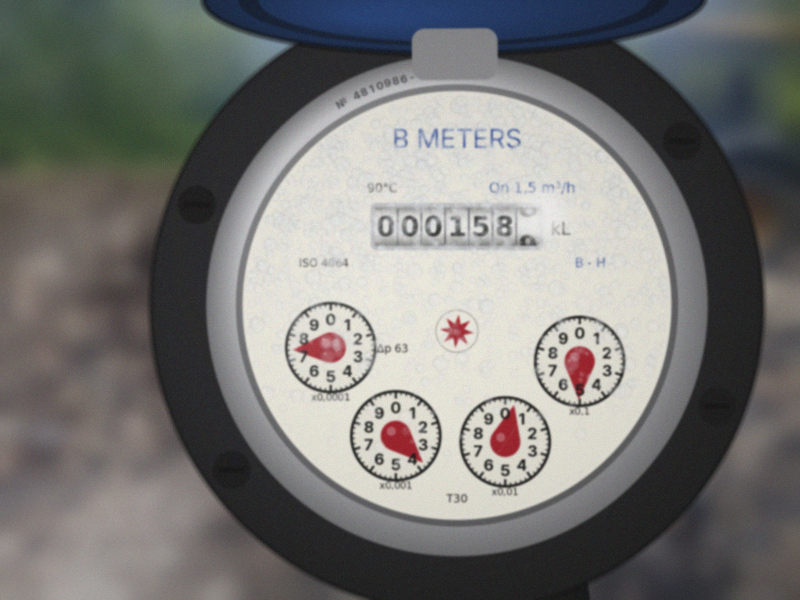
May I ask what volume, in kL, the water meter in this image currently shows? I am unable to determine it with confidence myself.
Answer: 1588.5037 kL
